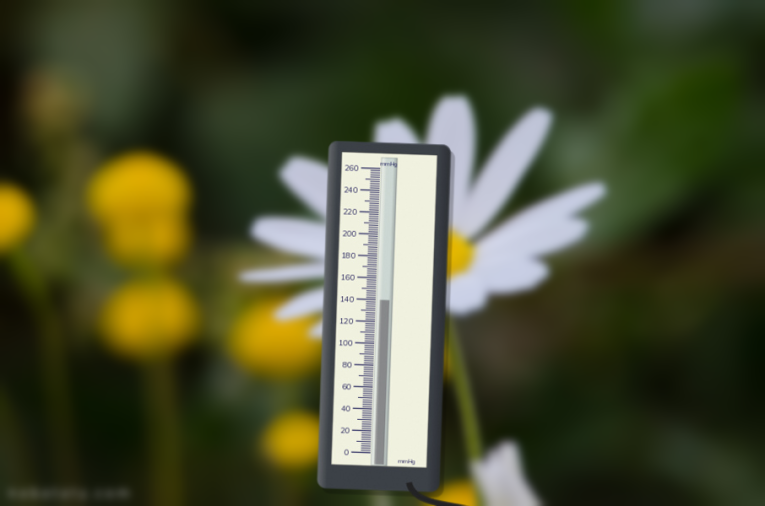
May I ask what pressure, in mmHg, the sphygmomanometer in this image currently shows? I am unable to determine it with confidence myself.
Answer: 140 mmHg
